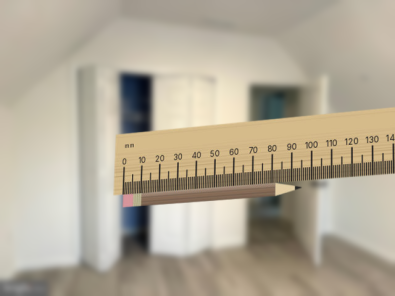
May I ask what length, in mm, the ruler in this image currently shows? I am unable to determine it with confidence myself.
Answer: 95 mm
